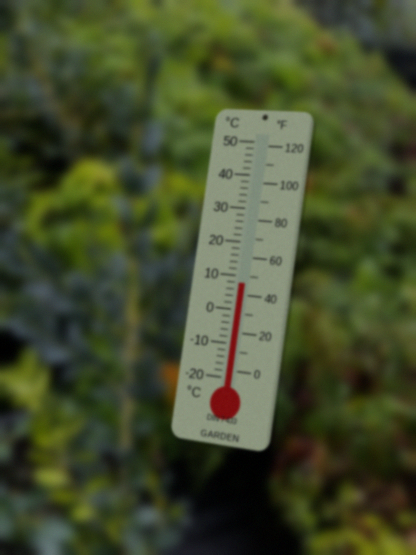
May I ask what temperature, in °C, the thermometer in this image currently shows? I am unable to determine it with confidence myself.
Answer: 8 °C
